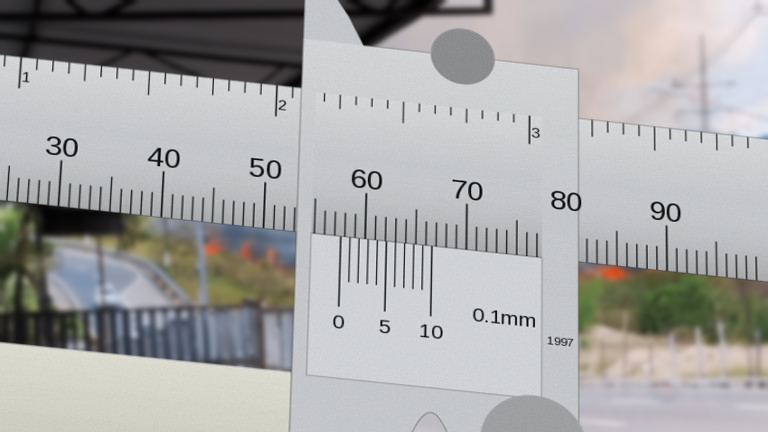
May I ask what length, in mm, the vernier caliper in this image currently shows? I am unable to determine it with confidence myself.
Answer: 57.6 mm
